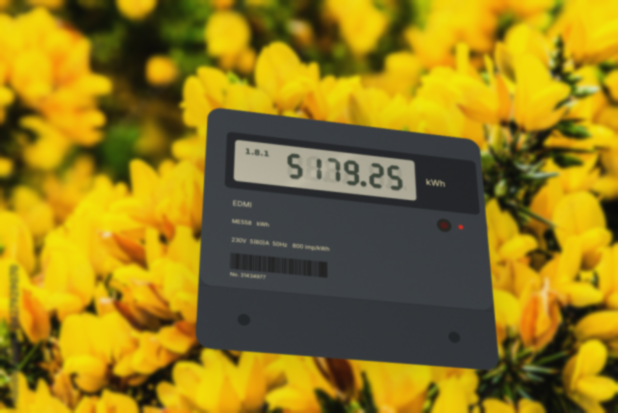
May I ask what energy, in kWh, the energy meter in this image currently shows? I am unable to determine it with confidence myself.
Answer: 5179.25 kWh
